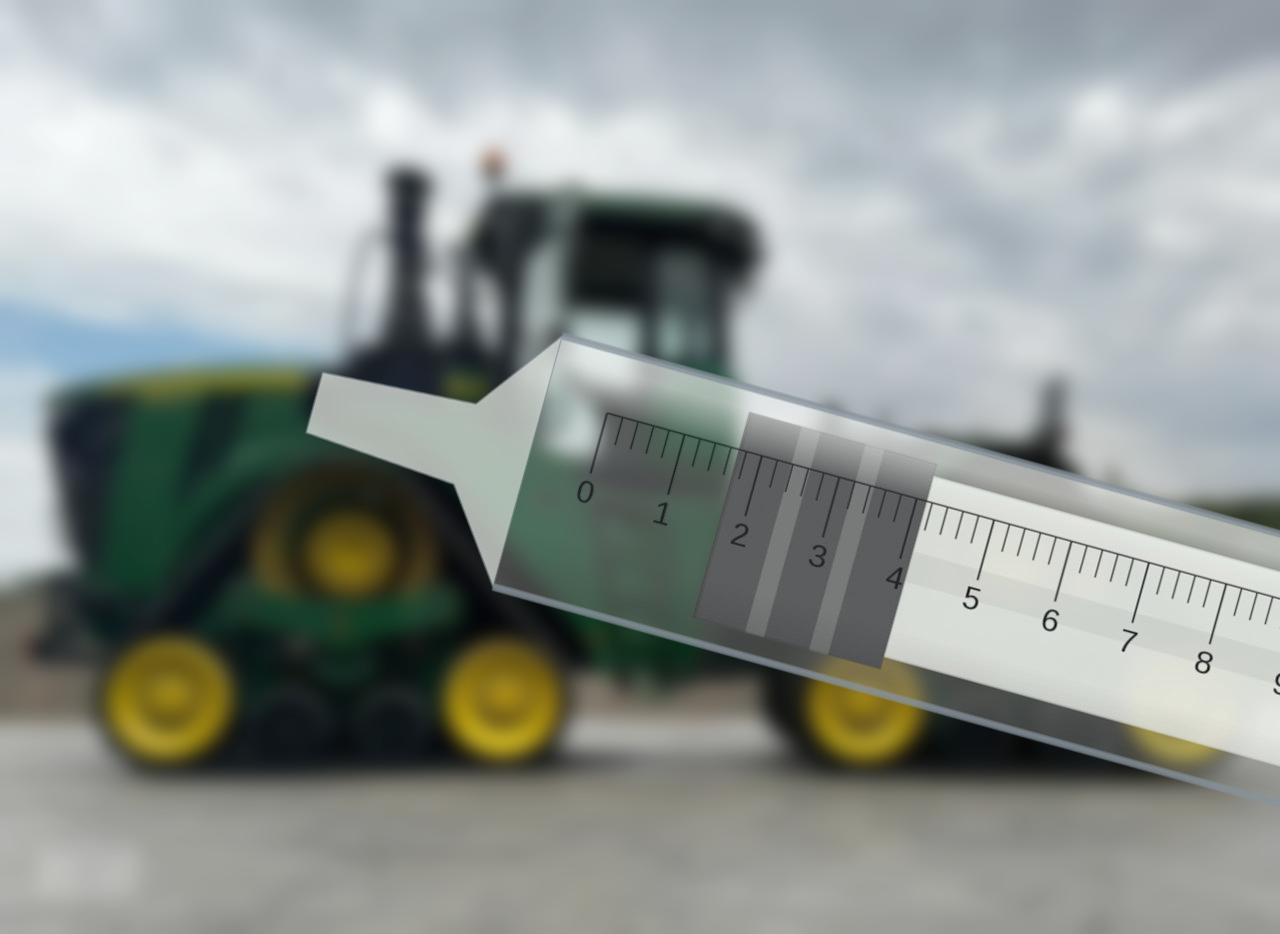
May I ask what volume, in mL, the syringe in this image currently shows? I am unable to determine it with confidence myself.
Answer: 1.7 mL
